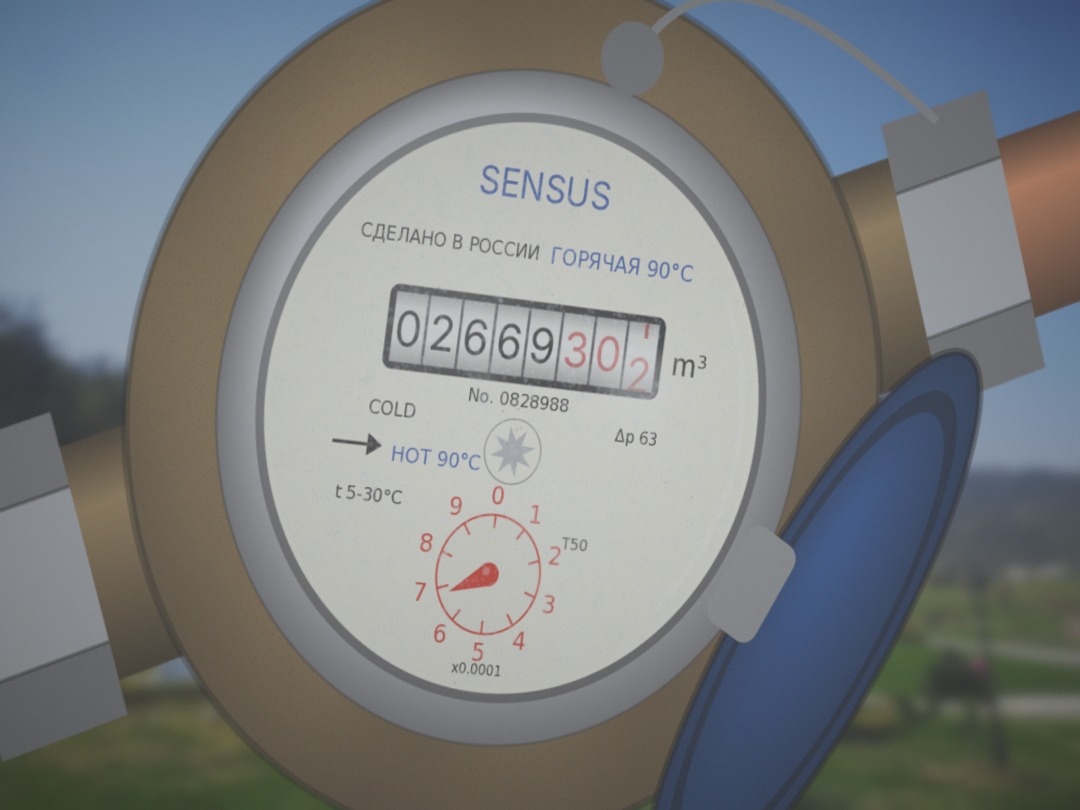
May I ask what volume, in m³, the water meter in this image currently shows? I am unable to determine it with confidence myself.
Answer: 2669.3016 m³
